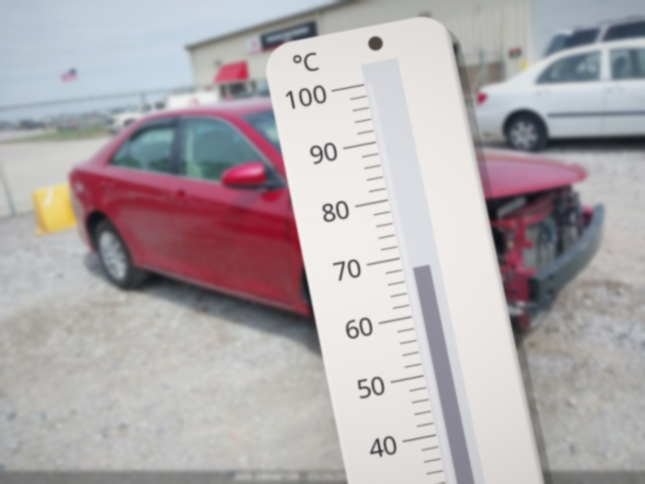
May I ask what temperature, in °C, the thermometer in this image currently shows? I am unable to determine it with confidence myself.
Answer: 68 °C
